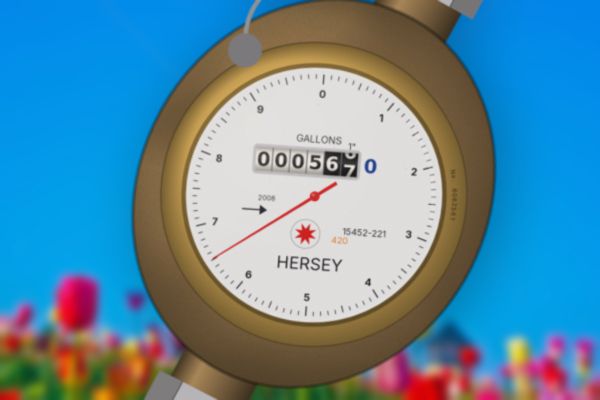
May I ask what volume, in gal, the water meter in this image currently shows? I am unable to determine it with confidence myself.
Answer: 5666.5 gal
